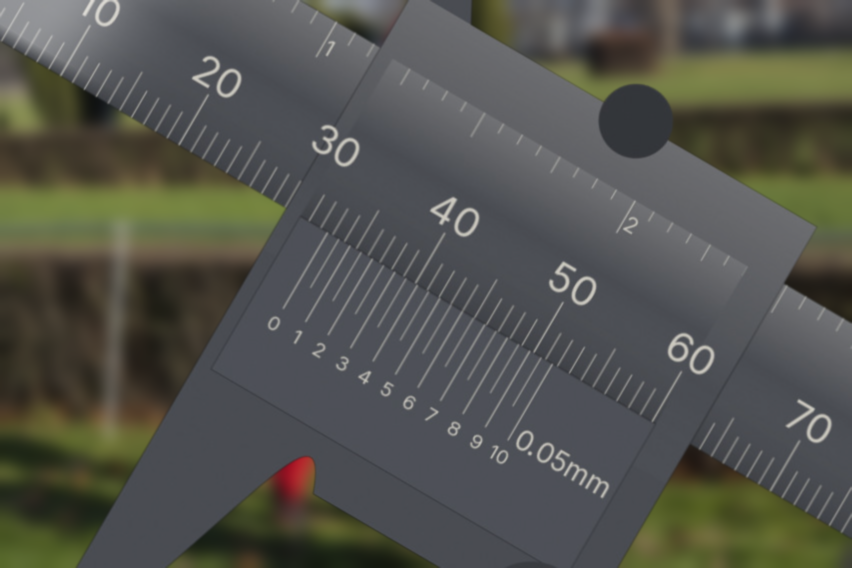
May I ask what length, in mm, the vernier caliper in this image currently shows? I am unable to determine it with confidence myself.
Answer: 32.6 mm
